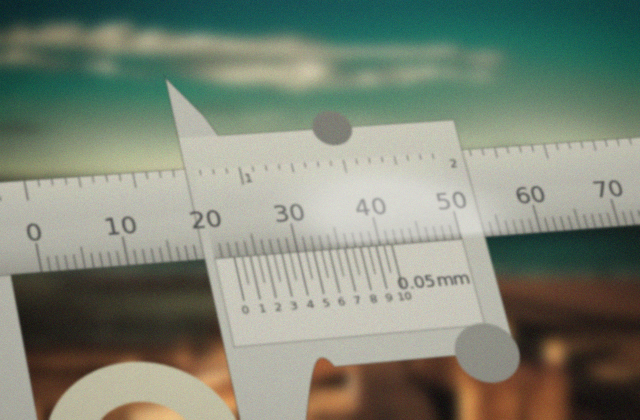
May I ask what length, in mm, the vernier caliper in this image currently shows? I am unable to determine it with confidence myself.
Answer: 22.4 mm
